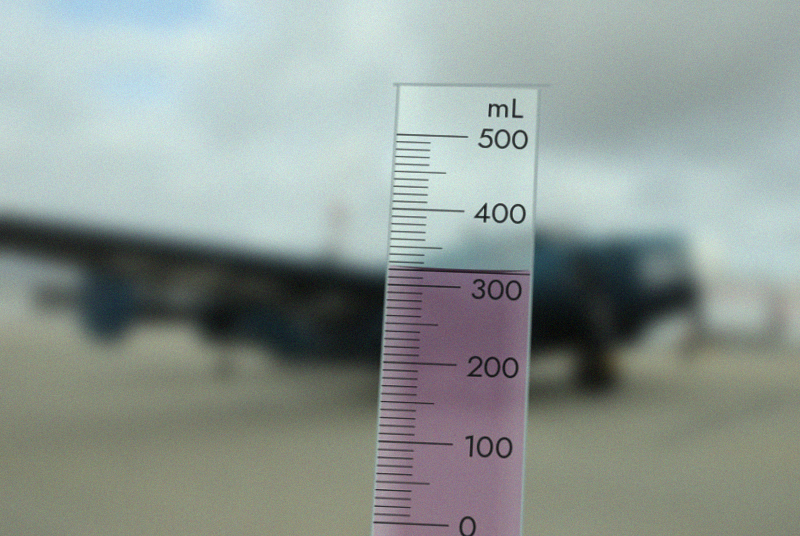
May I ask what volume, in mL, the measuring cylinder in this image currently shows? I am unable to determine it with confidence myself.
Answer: 320 mL
